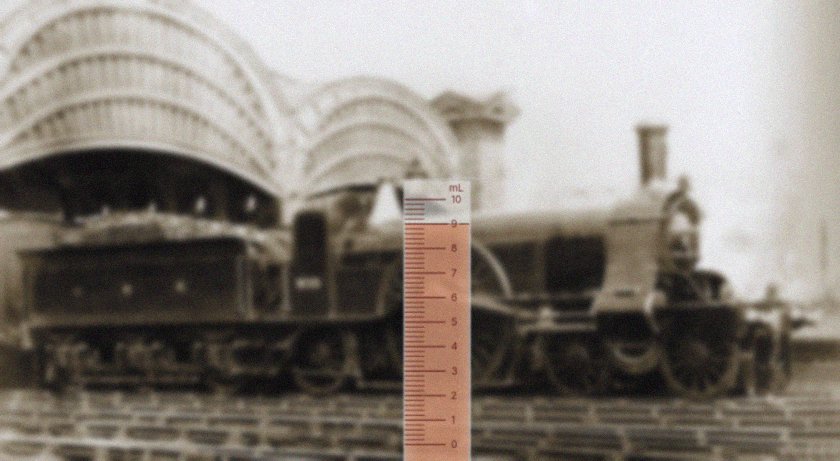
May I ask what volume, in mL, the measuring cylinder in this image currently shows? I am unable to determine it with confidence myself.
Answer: 9 mL
